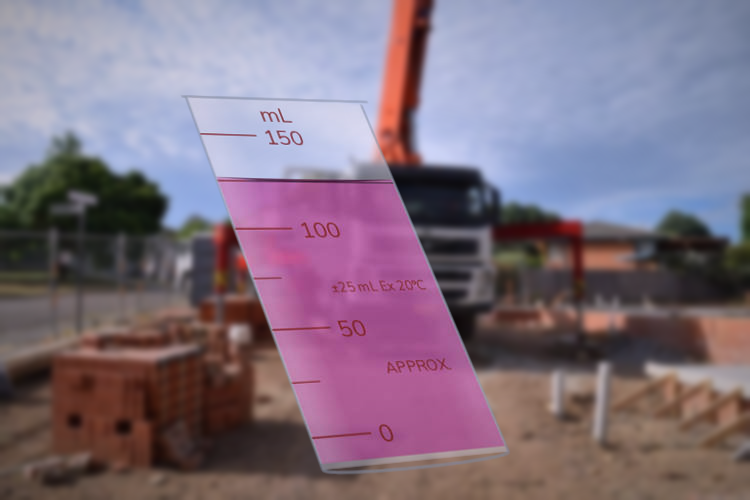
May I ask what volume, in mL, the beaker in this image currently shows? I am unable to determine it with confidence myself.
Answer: 125 mL
